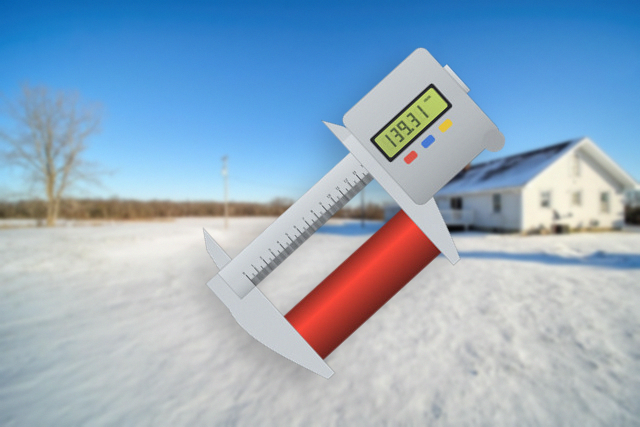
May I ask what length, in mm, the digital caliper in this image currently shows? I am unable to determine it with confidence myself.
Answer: 139.31 mm
